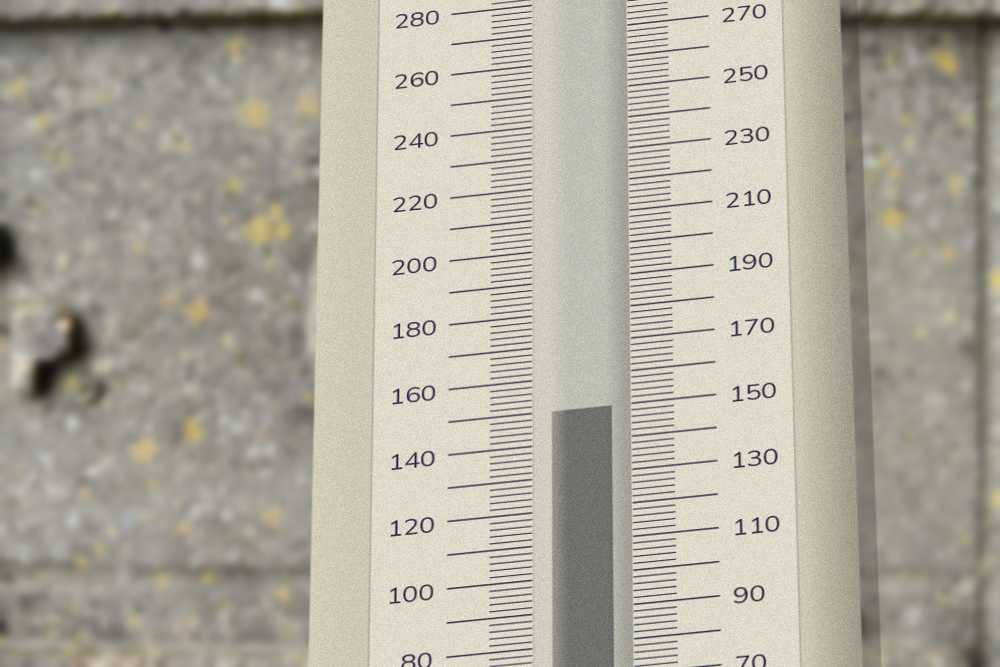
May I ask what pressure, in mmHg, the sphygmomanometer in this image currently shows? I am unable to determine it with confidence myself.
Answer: 150 mmHg
